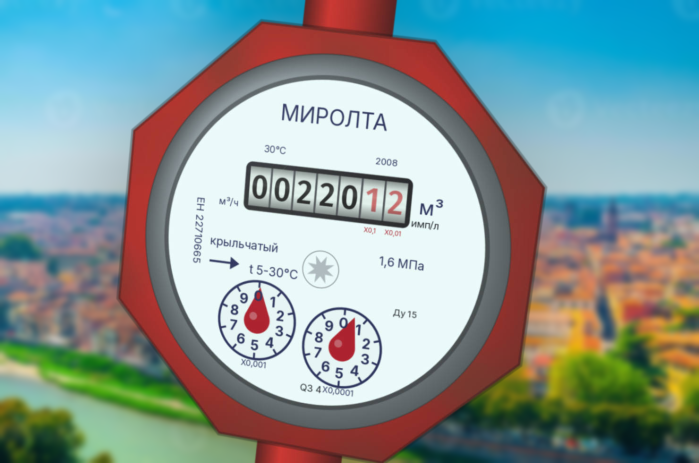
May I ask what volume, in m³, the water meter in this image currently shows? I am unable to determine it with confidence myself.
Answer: 220.1200 m³
